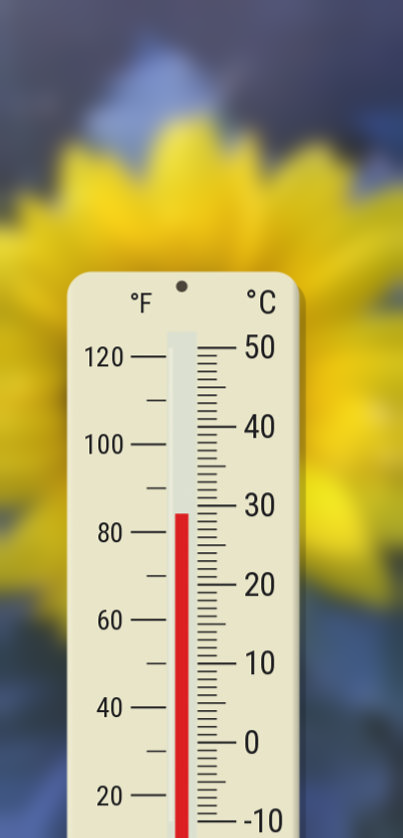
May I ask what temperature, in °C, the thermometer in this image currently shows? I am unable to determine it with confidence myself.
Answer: 29 °C
